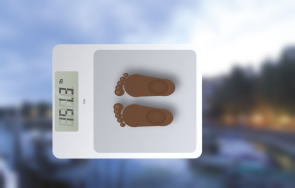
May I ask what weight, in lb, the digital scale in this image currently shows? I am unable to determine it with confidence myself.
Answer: 151.3 lb
